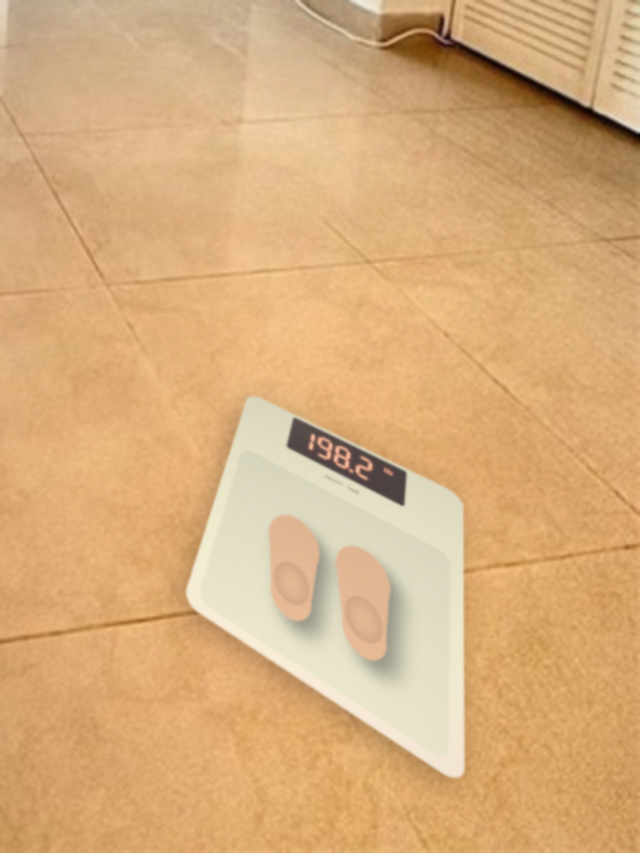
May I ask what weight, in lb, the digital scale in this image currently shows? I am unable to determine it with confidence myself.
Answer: 198.2 lb
